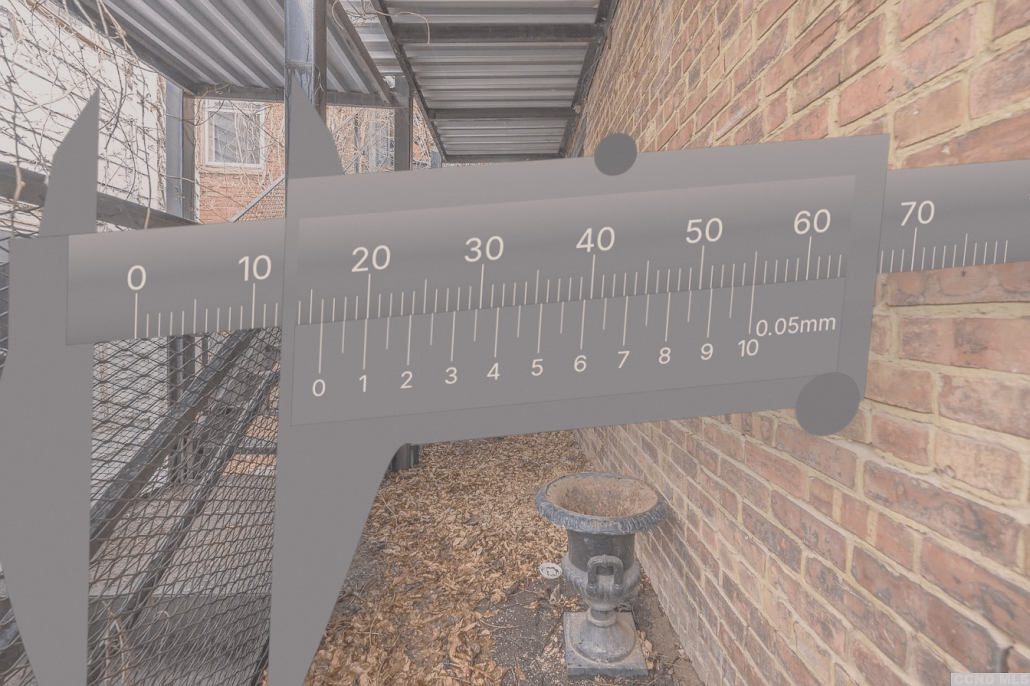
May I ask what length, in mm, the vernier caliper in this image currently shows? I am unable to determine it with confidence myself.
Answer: 16.0 mm
